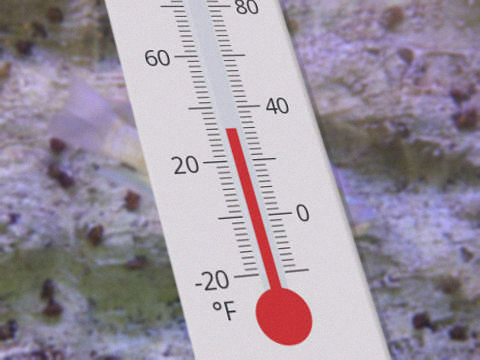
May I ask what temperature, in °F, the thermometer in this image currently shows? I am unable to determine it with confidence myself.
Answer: 32 °F
